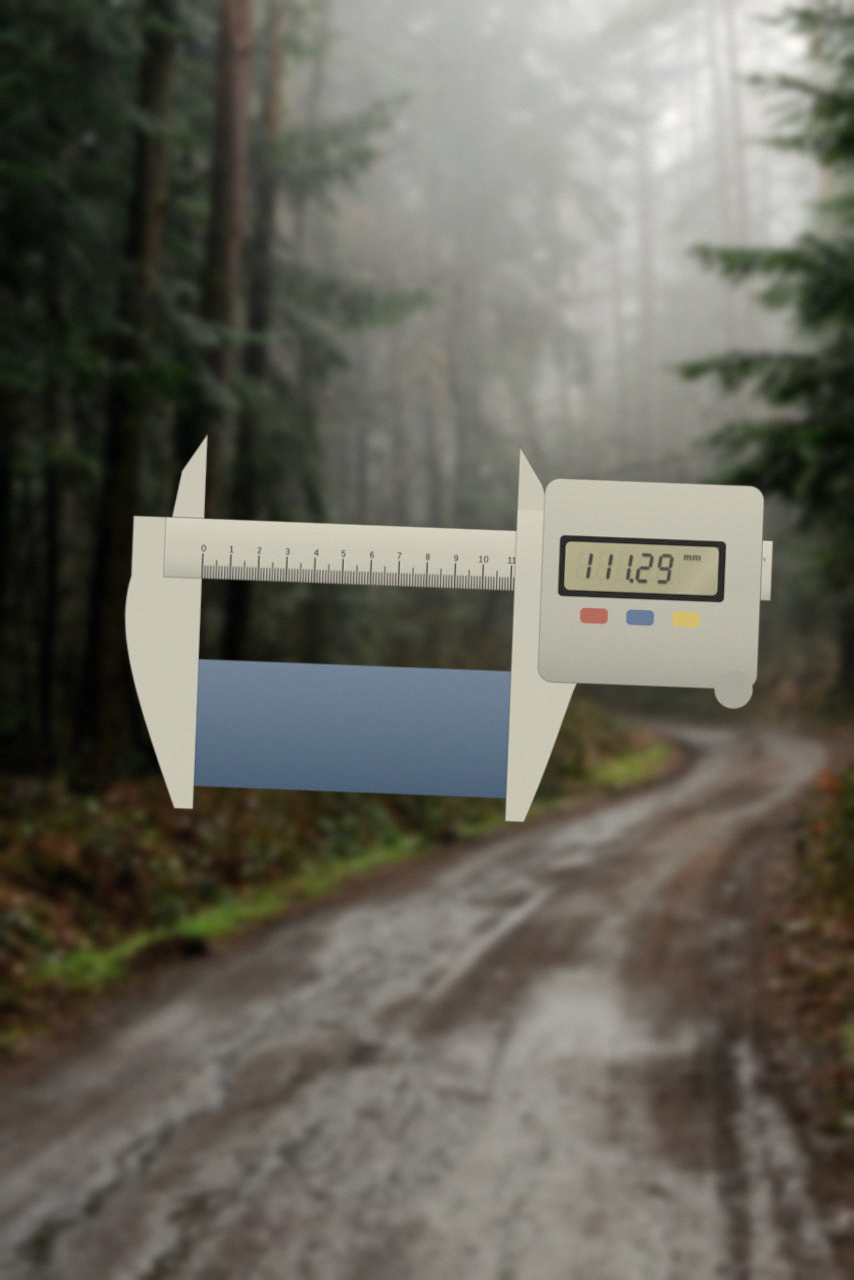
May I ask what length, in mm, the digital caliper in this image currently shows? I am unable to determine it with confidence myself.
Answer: 111.29 mm
